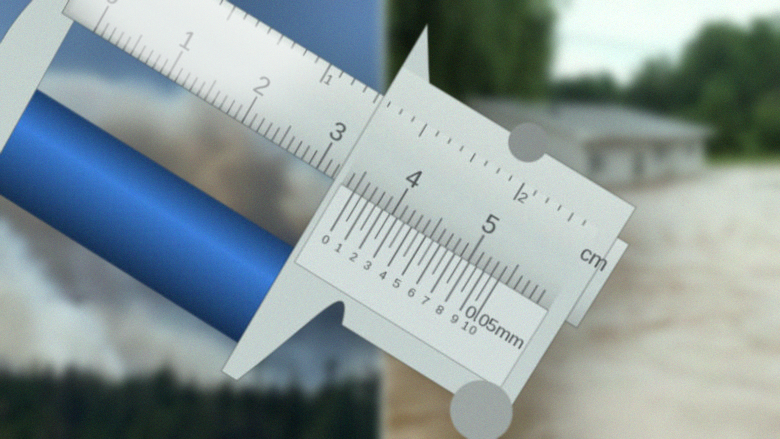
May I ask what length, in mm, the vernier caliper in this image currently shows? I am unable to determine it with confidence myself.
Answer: 35.0 mm
